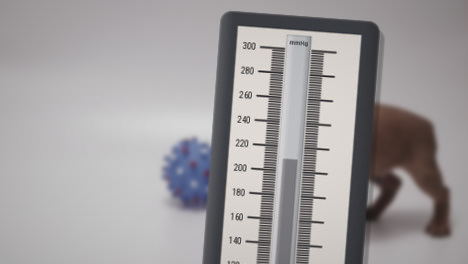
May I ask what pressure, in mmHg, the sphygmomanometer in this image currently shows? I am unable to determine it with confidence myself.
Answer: 210 mmHg
